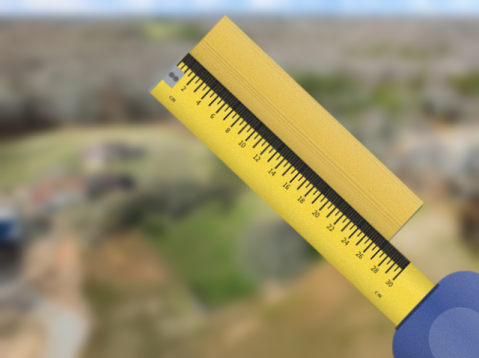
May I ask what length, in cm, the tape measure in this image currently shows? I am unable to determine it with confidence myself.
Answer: 27 cm
